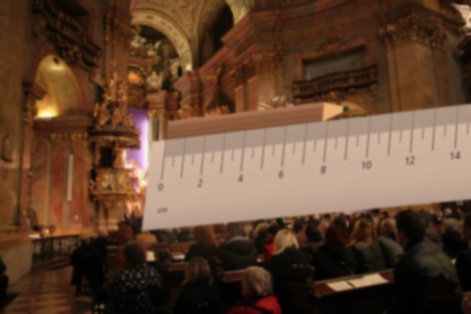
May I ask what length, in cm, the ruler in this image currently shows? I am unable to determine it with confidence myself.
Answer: 9 cm
